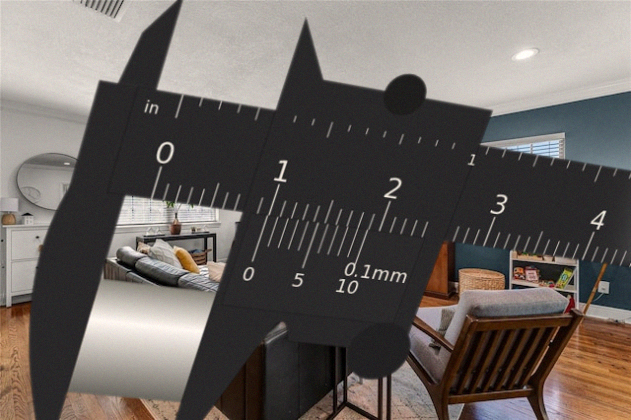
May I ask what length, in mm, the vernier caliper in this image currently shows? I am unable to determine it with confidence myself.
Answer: 9.9 mm
